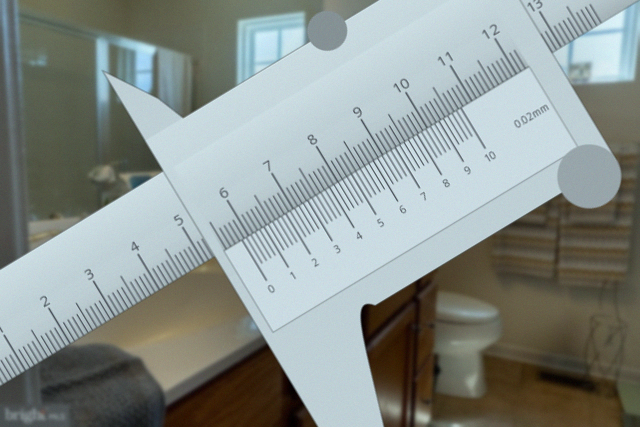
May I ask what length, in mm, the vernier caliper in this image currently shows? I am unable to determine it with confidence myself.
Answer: 58.5 mm
